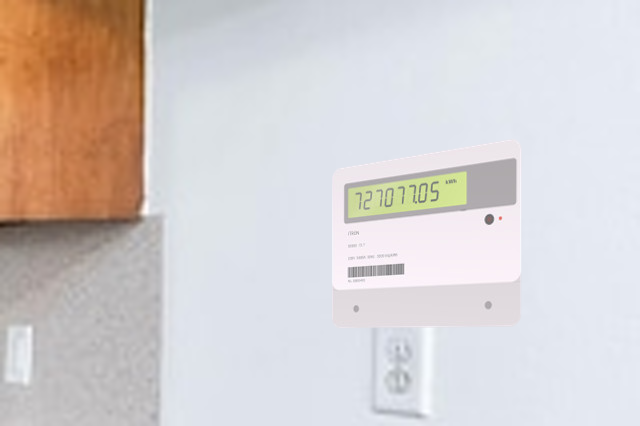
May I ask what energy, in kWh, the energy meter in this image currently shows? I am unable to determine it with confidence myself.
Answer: 727077.05 kWh
